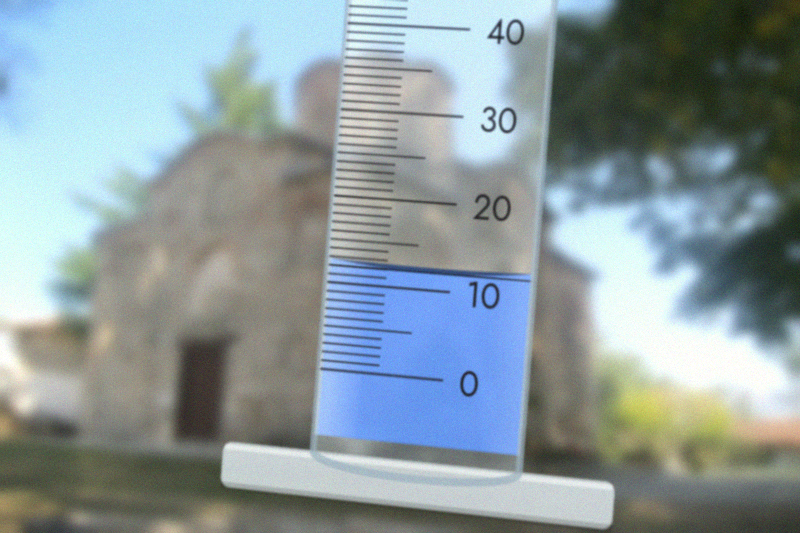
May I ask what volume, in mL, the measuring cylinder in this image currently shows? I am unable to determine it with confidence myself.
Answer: 12 mL
